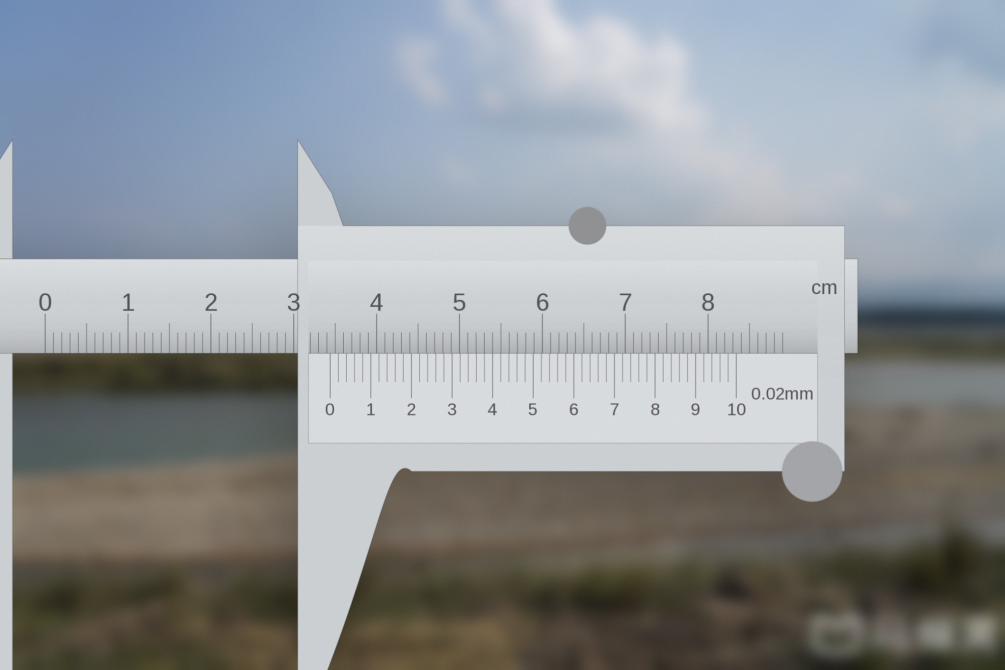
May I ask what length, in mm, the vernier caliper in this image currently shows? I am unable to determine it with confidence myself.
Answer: 34.4 mm
